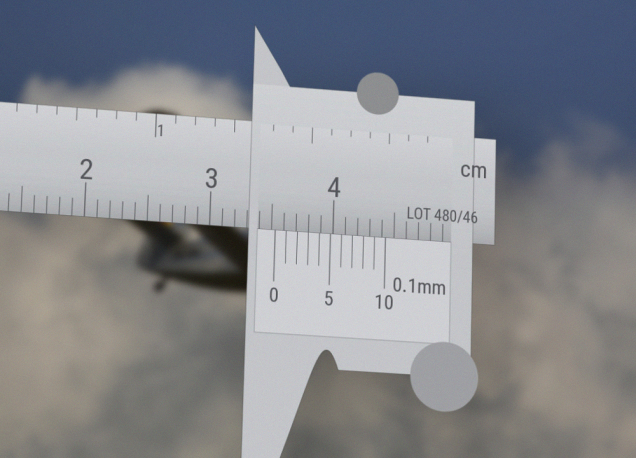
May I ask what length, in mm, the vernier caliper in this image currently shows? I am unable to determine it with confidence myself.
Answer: 35.3 mm
